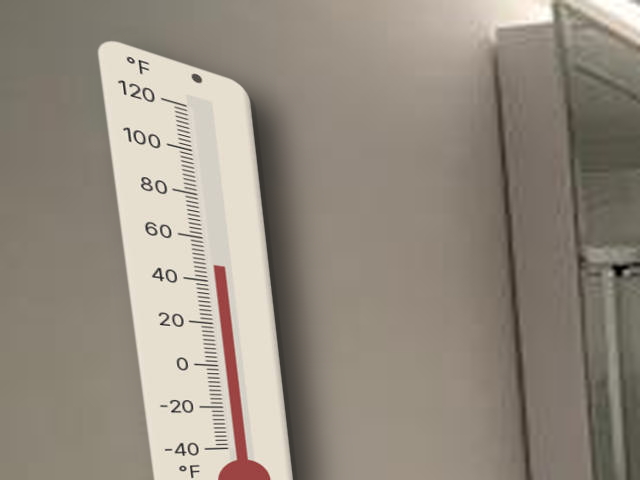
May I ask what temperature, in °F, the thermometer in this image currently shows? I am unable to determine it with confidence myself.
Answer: 48 °F
